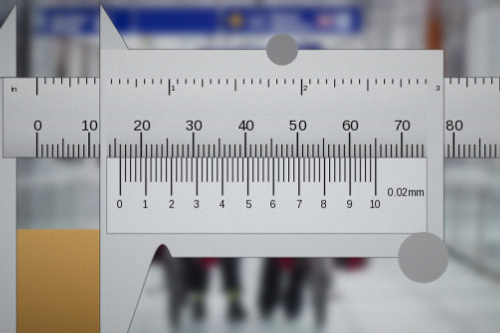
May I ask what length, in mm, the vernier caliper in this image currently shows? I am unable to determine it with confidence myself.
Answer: 16.0 mm
